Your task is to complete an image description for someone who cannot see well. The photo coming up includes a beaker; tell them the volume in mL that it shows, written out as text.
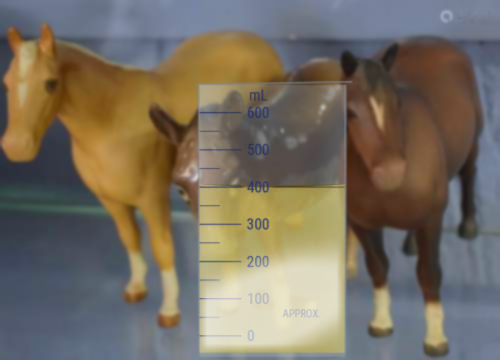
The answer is 400 mL
